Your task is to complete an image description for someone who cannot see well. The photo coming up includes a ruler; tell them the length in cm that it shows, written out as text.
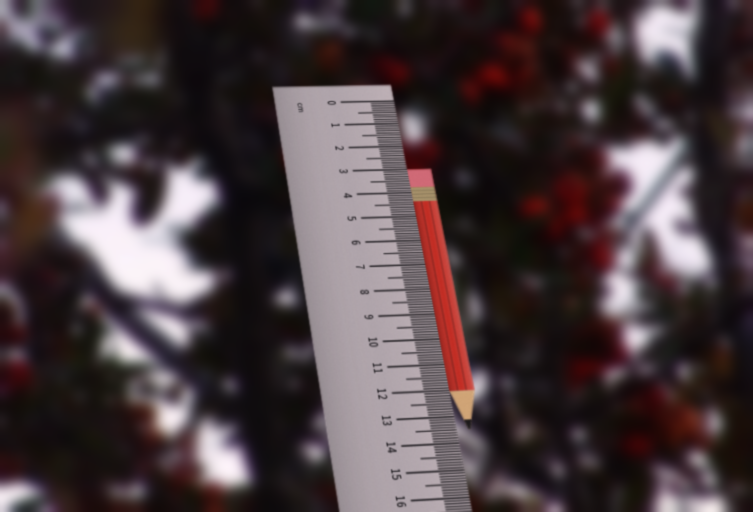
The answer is 10.5 cm
